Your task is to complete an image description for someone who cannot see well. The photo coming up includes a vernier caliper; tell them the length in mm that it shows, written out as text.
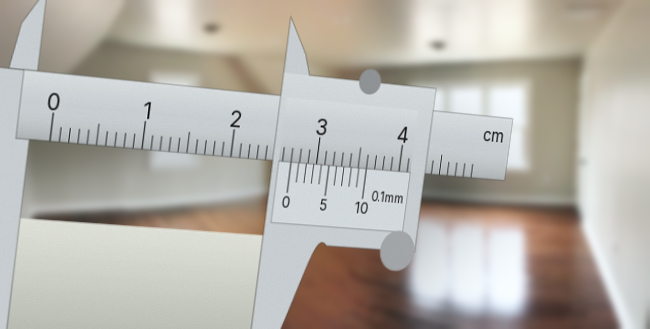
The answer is 27.0 mm
